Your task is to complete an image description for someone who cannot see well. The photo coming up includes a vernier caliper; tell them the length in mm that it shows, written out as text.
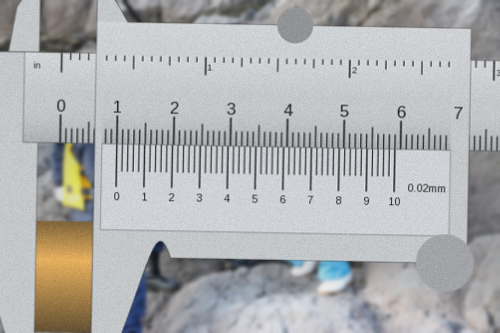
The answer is 10.0 mm
